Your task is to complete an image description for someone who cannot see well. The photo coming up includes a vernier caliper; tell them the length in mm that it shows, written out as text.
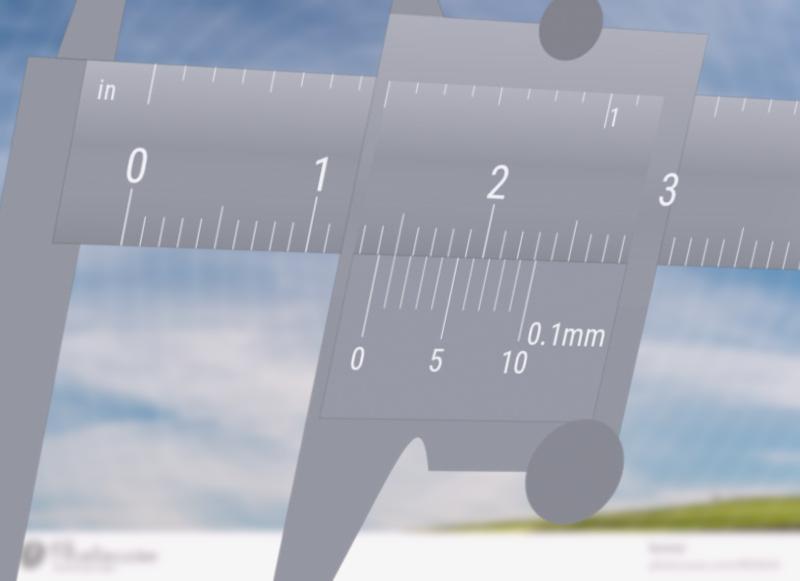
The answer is 14.1 mm
